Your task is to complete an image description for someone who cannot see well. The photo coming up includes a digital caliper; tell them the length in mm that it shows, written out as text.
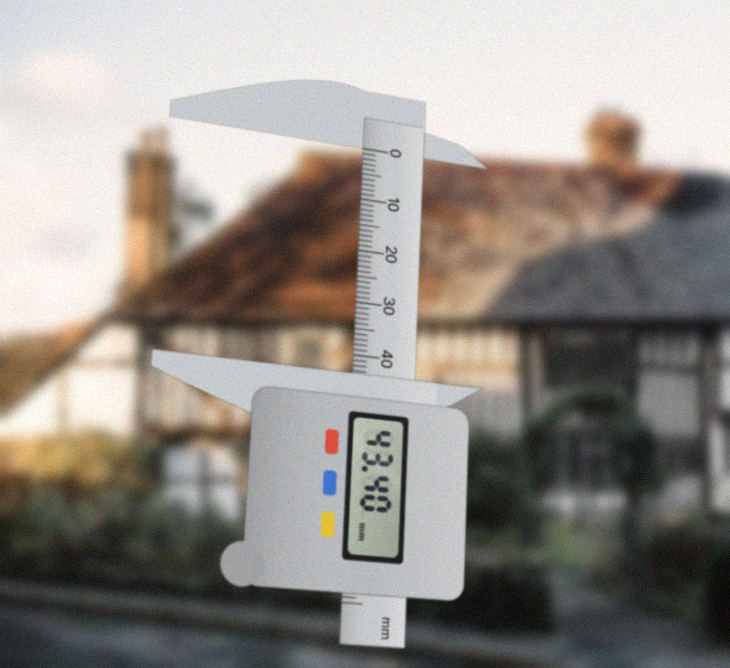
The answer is 43.40 mm
